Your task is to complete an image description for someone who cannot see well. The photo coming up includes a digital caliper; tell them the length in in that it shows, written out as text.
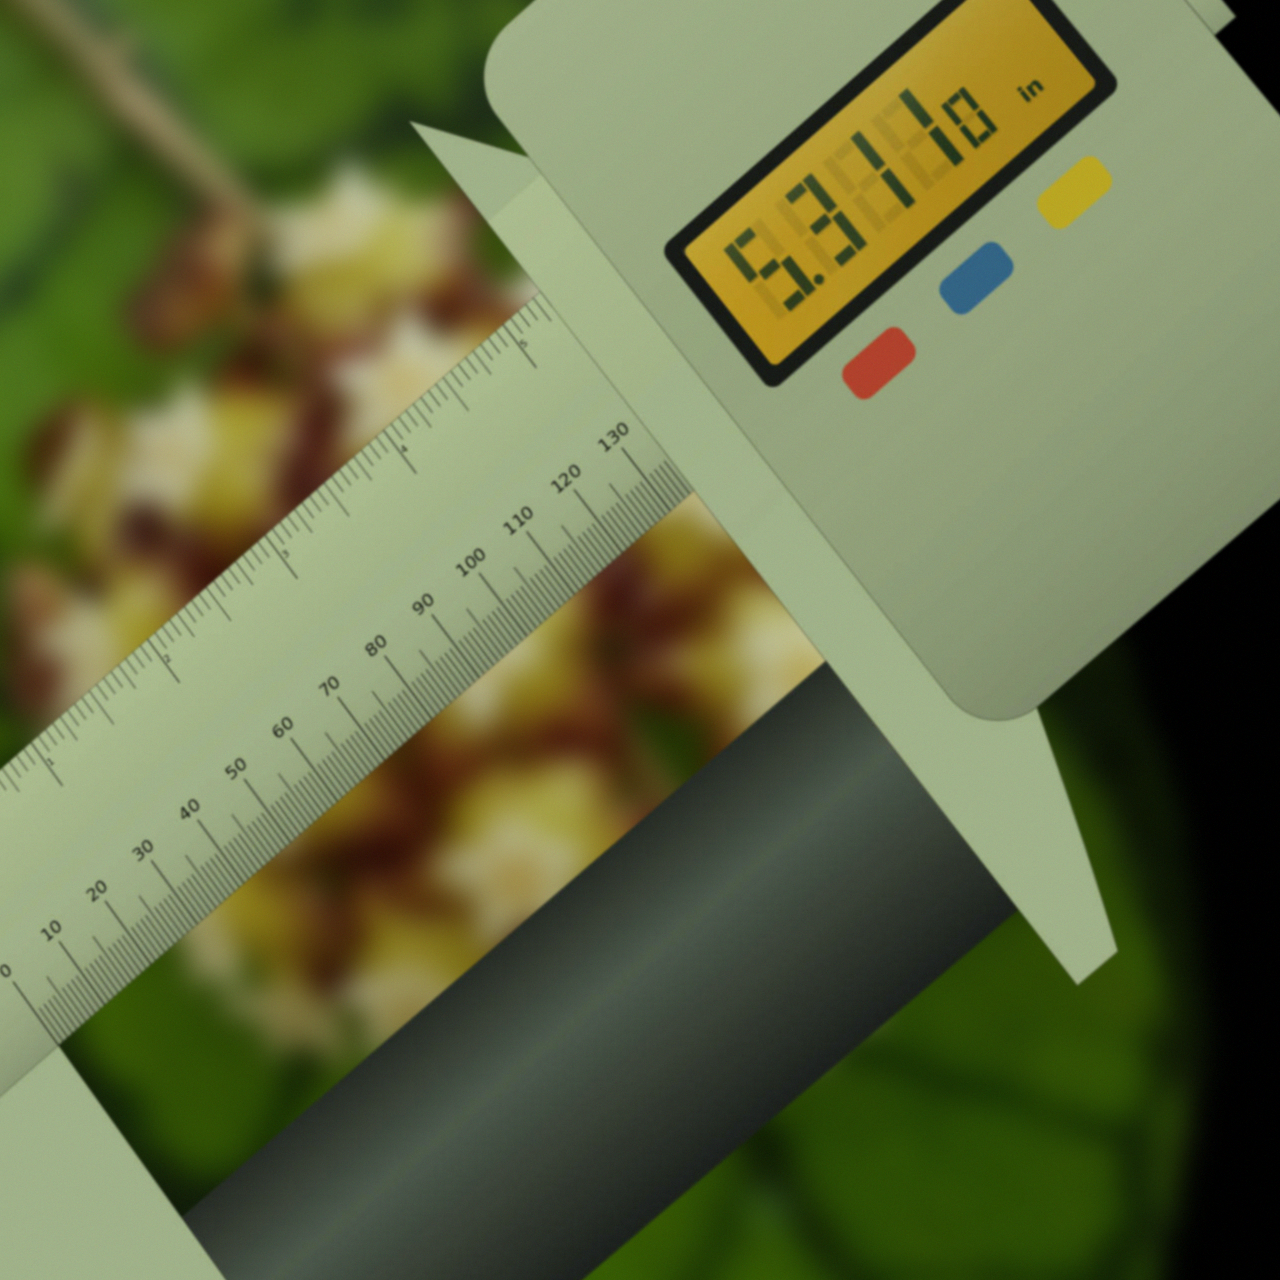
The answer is 5.3110 in
